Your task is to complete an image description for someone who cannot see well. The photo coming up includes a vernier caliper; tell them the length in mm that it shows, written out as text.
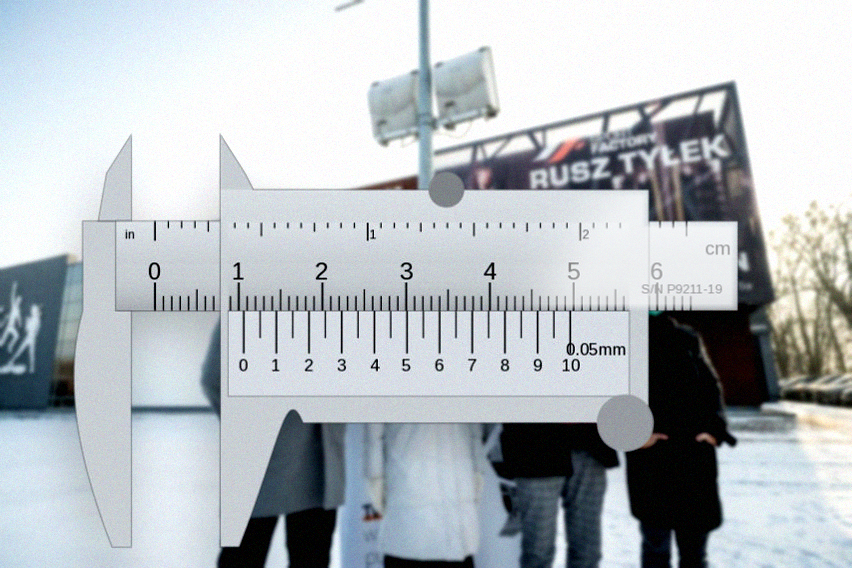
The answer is 10.6 mm
